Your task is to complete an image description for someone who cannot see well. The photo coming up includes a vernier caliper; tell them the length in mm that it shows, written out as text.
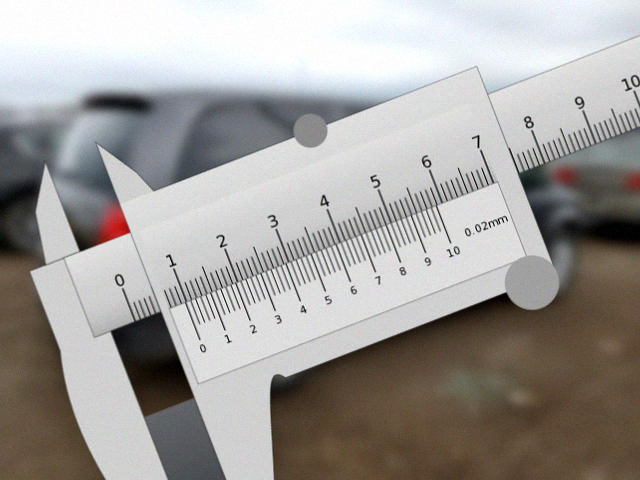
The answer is 9.8 mm
